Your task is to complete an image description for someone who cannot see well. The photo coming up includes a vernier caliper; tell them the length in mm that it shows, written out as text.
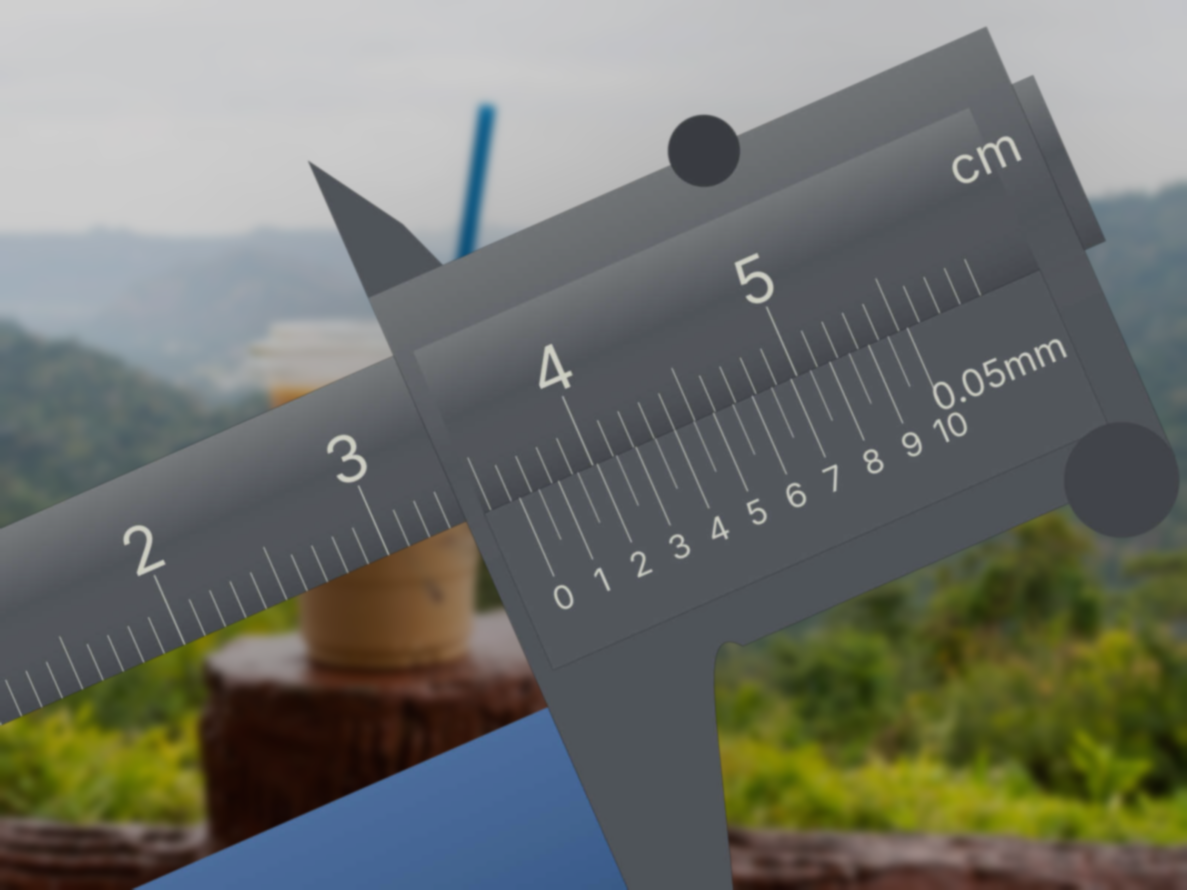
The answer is 36.4 mm
